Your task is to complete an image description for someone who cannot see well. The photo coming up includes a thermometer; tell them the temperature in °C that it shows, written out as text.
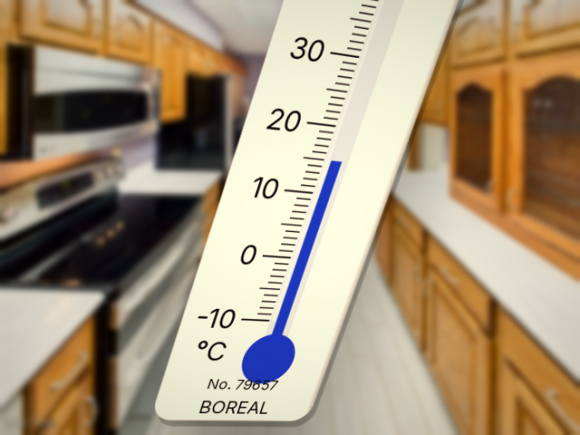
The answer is 15 °C
